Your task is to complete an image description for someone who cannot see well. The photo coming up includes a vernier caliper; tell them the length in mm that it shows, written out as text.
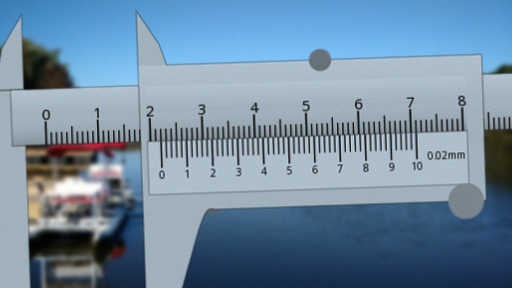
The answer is 22.0 mm
